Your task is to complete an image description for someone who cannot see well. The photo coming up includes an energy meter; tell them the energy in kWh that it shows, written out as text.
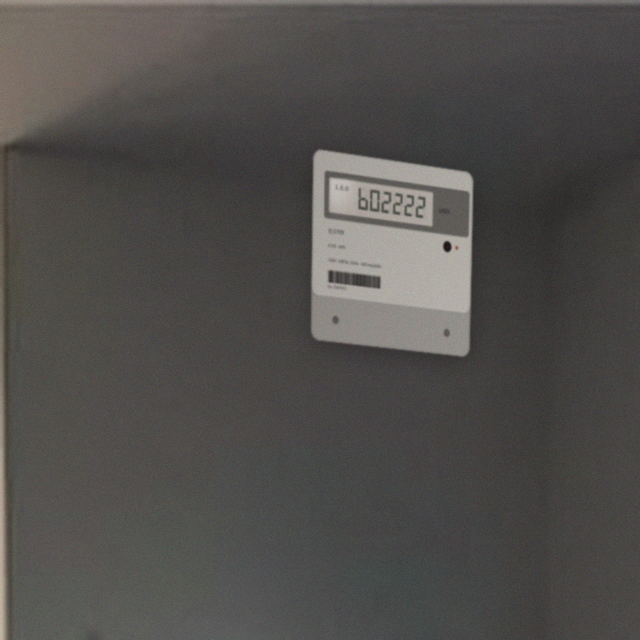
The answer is 602222 kWh
